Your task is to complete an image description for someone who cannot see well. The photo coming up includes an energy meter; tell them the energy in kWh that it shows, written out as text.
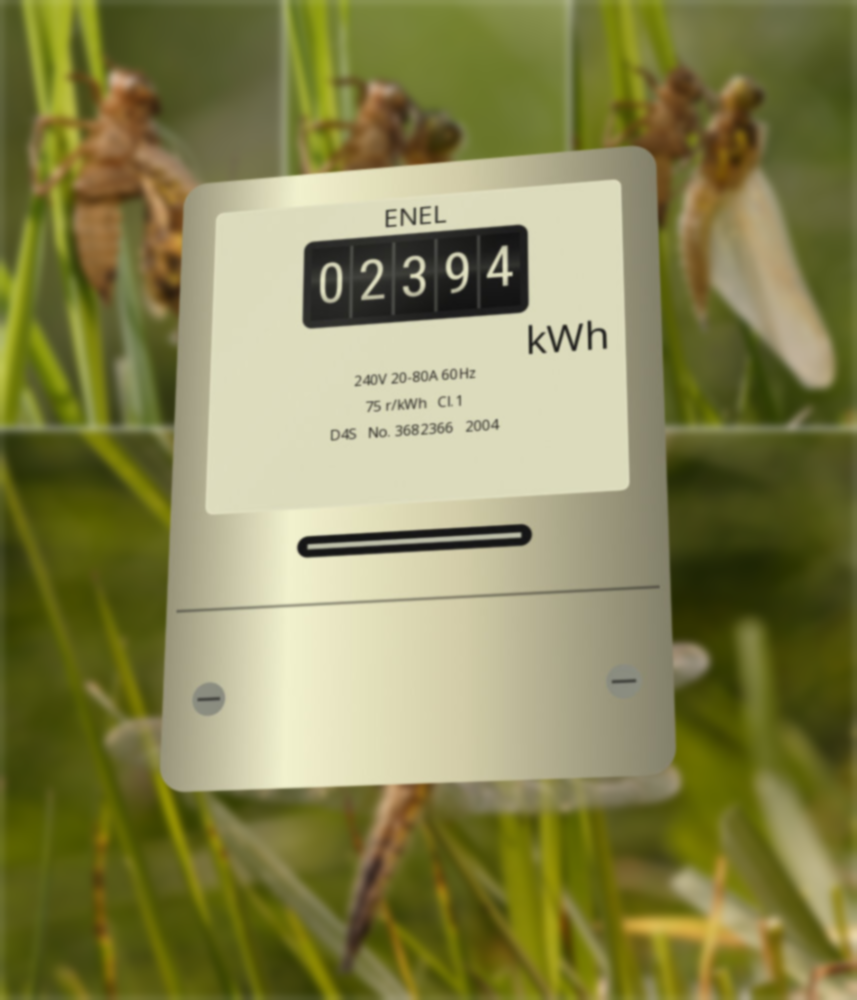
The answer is 2394 kWh
